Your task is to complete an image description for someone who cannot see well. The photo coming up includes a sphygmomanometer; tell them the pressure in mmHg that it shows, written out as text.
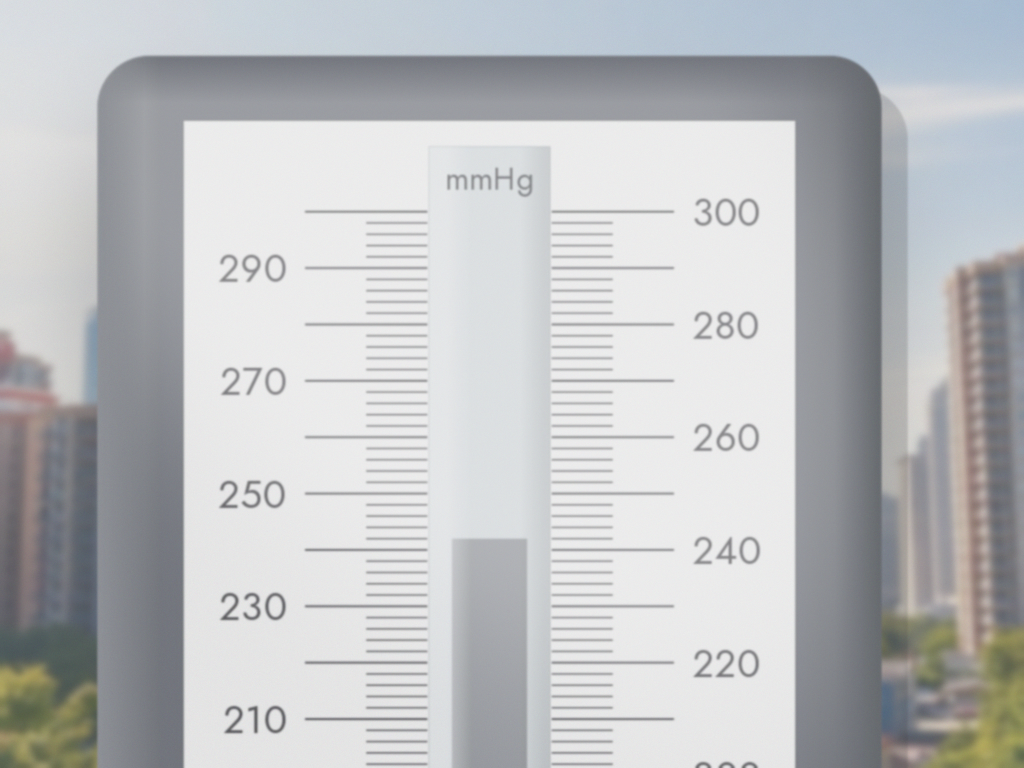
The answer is 242 mmHg
